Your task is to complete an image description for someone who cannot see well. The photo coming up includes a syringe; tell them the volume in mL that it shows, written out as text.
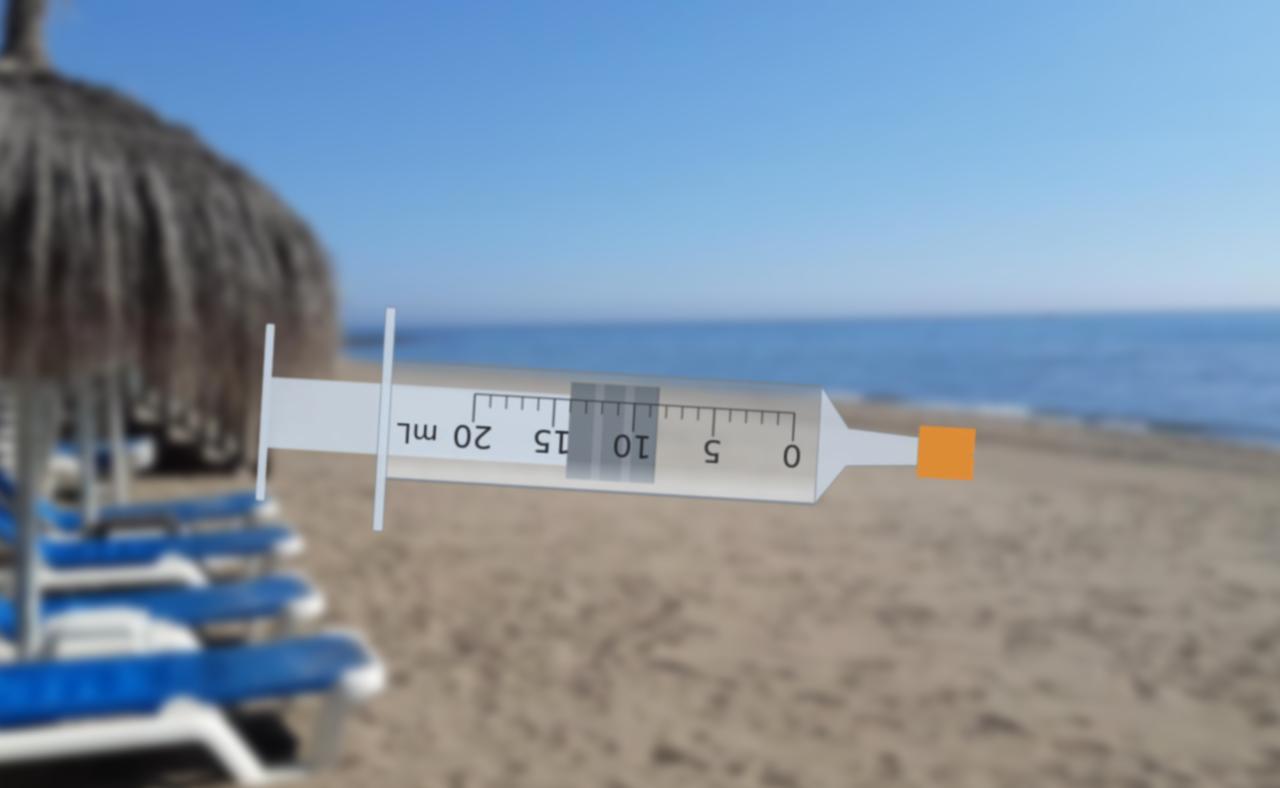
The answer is 8.5 mL
